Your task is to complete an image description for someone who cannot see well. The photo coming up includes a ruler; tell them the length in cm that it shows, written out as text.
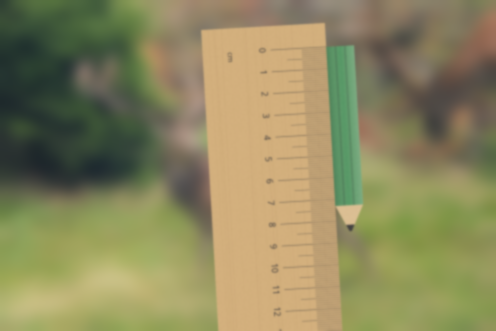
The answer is 8.5 cm
